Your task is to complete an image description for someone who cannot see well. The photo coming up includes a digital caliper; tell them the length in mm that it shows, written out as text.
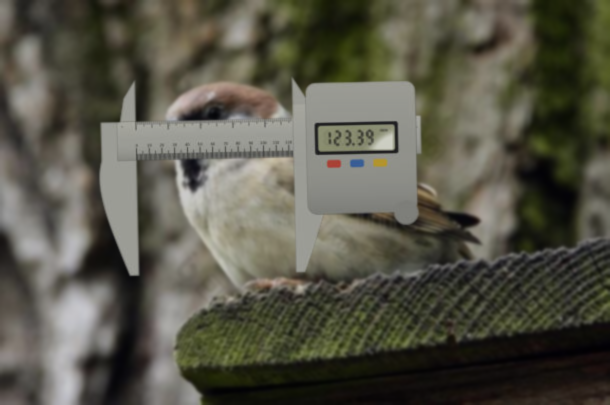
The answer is 123.39 mm
